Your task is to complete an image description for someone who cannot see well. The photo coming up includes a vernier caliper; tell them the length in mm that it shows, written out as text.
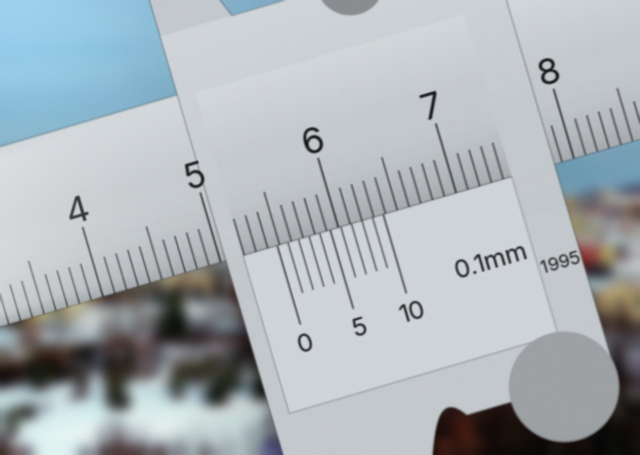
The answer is 54.8 mm
